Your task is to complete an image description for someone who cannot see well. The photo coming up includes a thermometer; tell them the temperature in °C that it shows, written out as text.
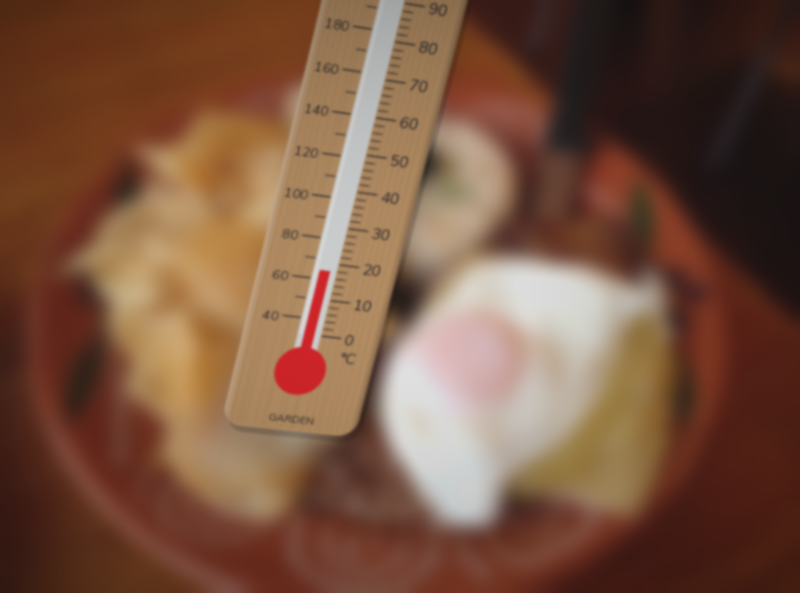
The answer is 18 °C
